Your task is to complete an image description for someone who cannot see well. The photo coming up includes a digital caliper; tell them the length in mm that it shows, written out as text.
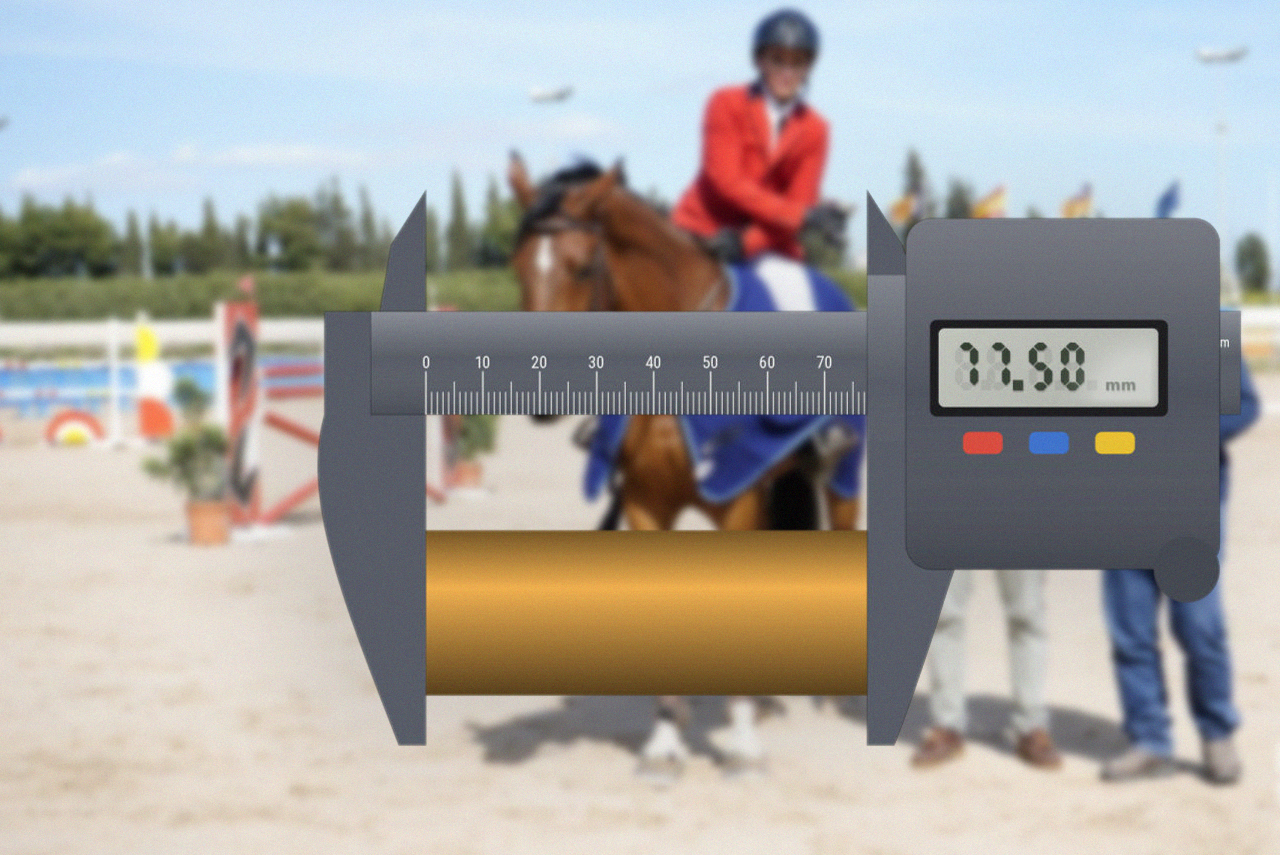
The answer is 77.50 mm
